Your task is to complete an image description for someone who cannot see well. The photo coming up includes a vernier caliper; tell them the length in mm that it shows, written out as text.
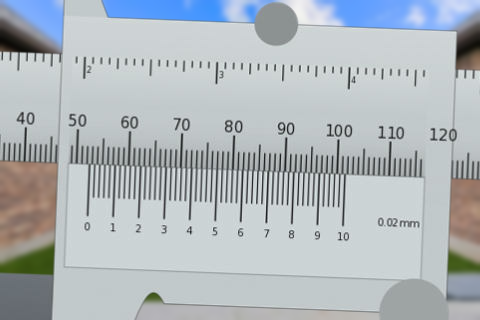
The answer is 52.5 mm
